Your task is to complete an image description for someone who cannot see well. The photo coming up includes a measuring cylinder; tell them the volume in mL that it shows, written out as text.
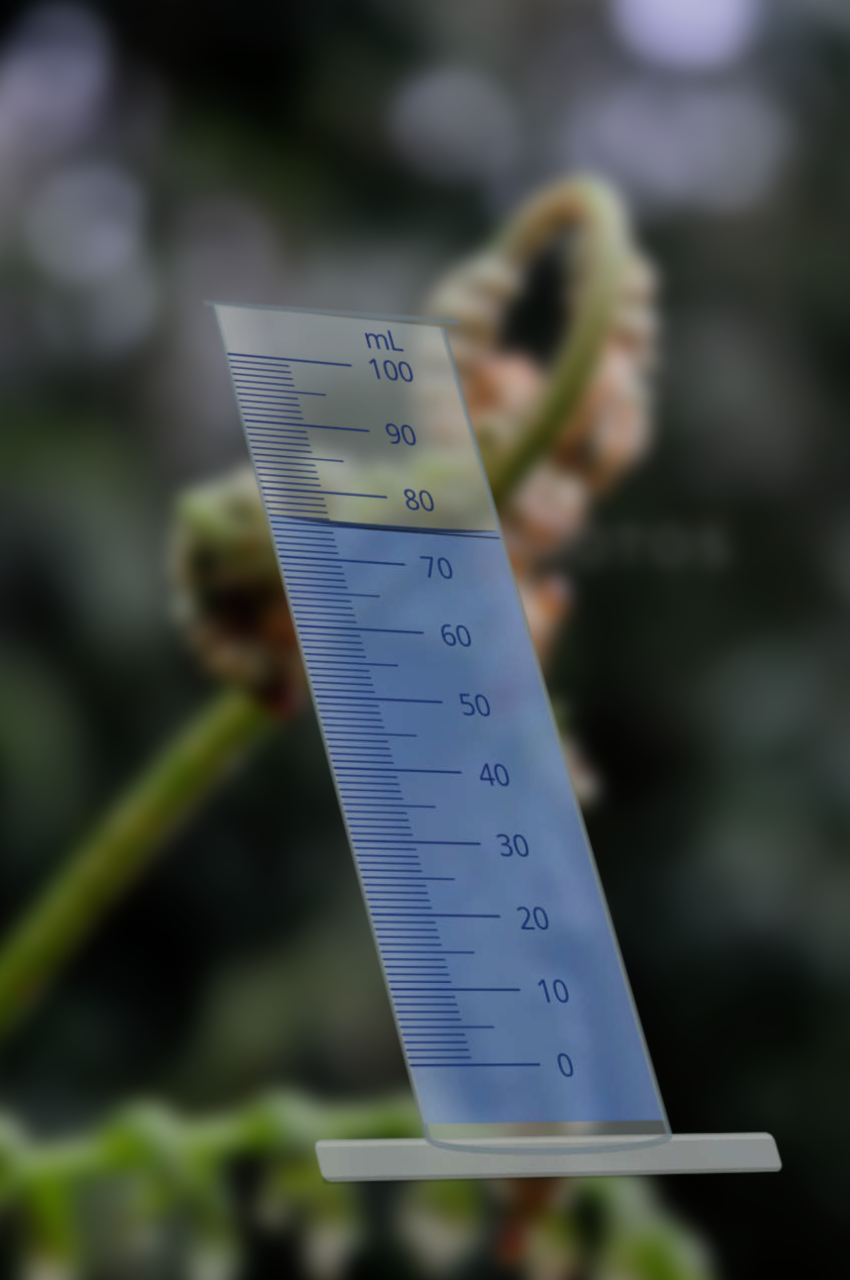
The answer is 75 mL
